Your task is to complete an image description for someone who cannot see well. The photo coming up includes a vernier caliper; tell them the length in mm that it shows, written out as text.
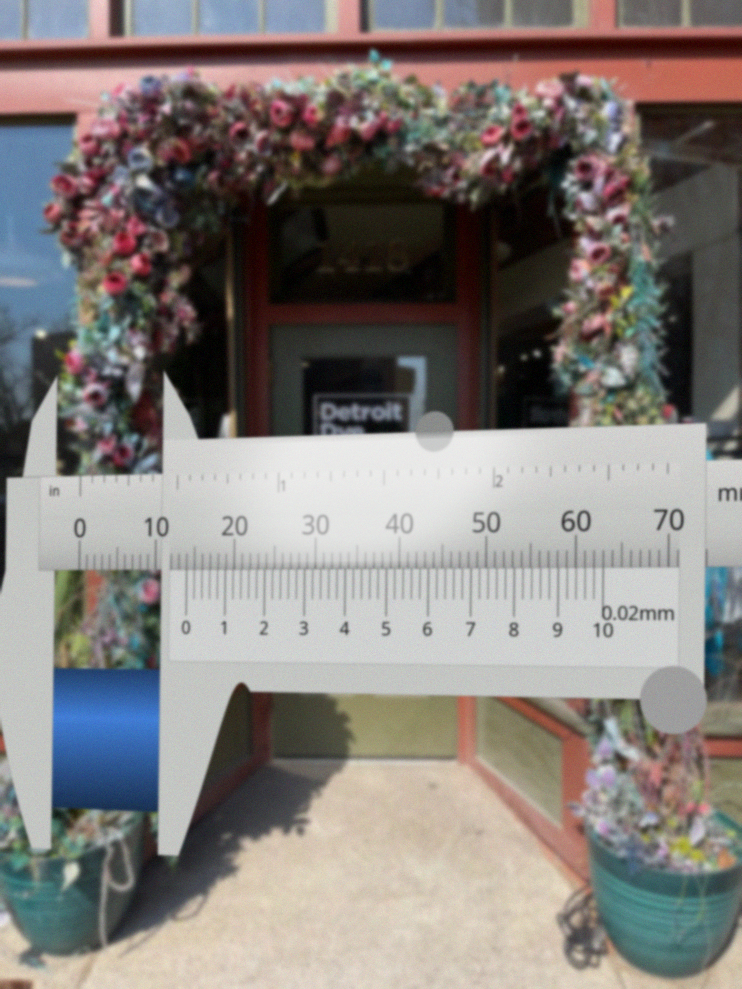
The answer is 14.0 mm
